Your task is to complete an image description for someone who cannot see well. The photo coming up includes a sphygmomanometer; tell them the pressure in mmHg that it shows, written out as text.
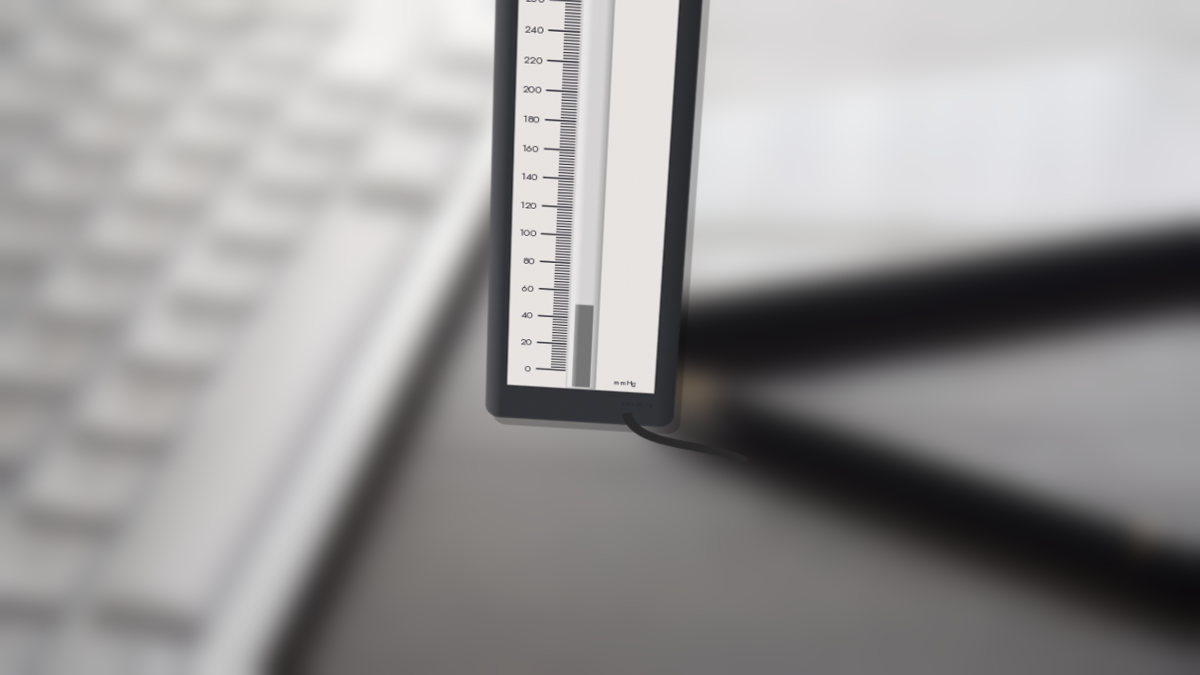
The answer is 50 mmHg
